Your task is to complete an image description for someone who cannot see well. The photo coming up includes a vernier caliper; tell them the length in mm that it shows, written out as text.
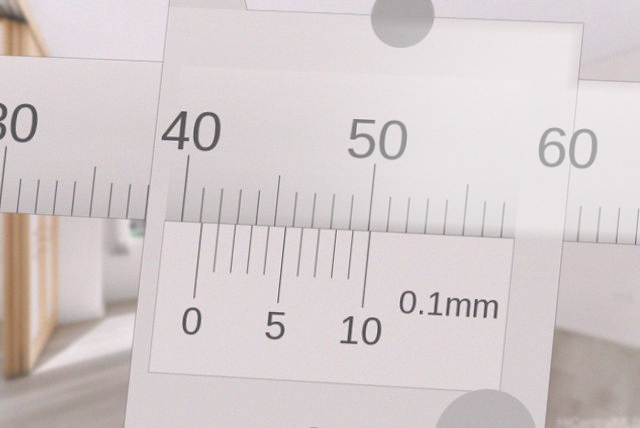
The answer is 41.1 mm
